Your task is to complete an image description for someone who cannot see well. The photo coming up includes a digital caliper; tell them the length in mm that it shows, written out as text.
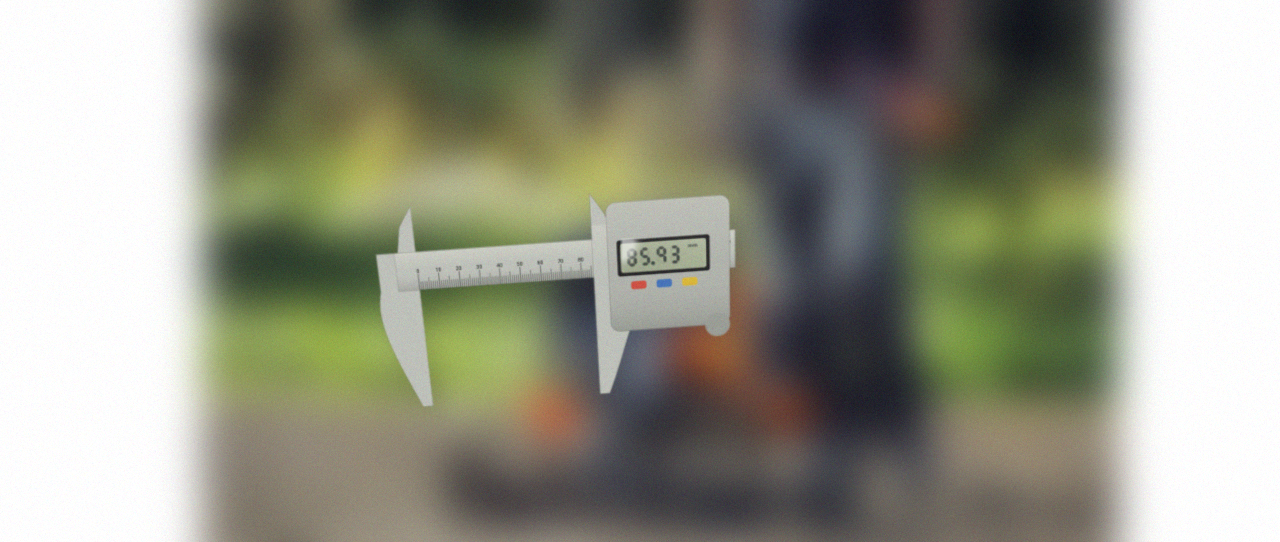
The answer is 85.93 mm
